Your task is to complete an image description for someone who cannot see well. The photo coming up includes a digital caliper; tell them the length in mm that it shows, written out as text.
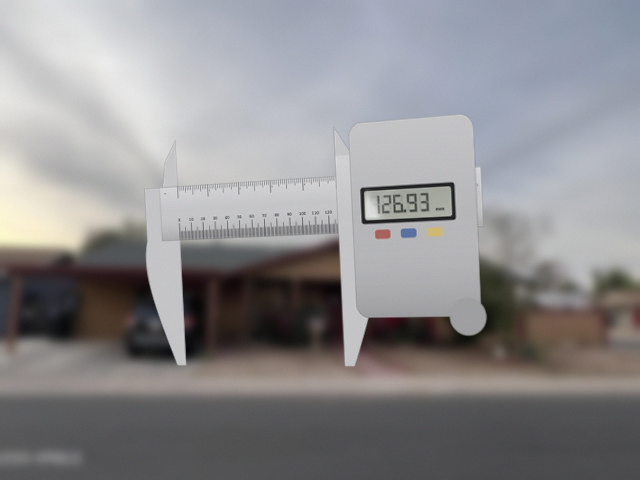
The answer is 126.93 mm
